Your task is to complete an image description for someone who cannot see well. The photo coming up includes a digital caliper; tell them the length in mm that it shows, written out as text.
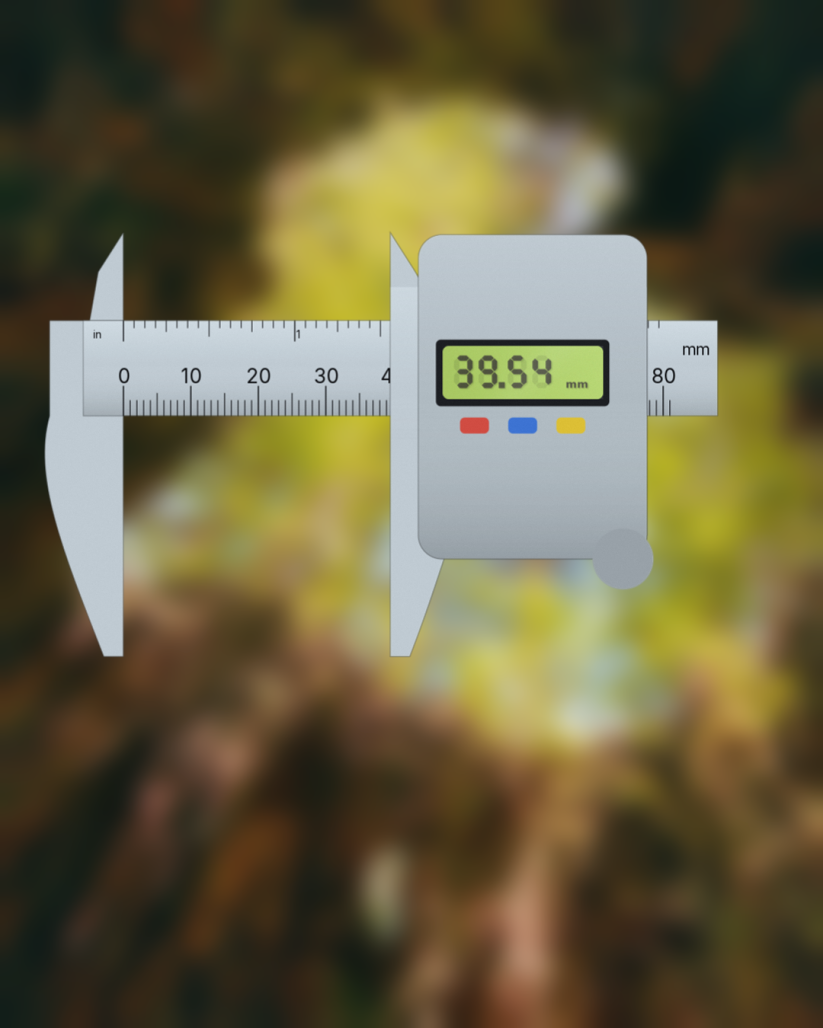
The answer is 39.54 mm
